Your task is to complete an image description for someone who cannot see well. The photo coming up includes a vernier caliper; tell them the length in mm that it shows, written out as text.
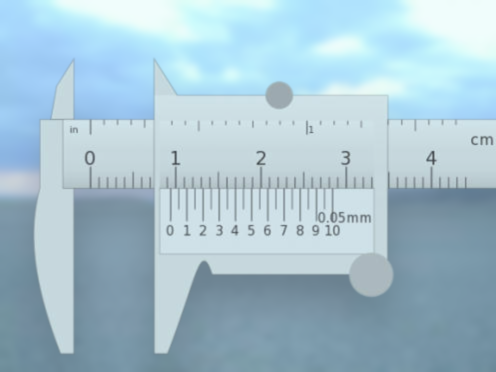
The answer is 9.4 mm
